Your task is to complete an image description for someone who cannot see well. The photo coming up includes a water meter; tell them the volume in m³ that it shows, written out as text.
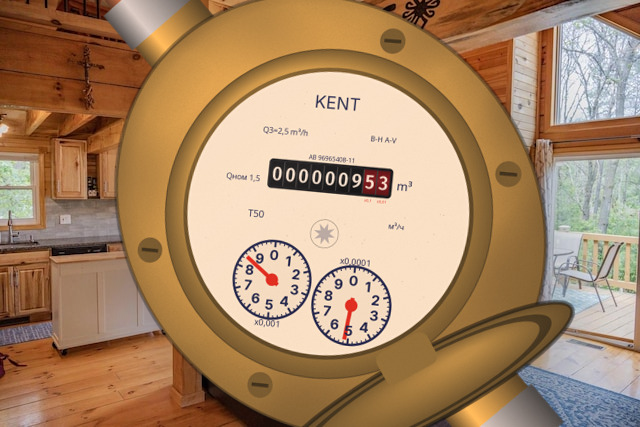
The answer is 9.5385 m³
